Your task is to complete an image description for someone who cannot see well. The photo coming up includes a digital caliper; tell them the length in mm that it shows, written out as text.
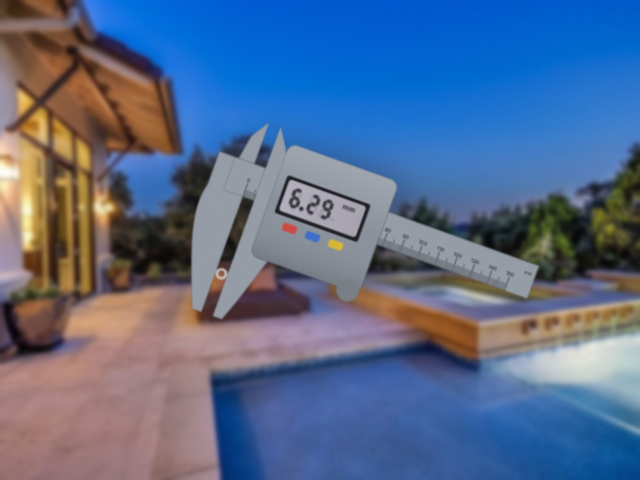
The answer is 6.29 mm
